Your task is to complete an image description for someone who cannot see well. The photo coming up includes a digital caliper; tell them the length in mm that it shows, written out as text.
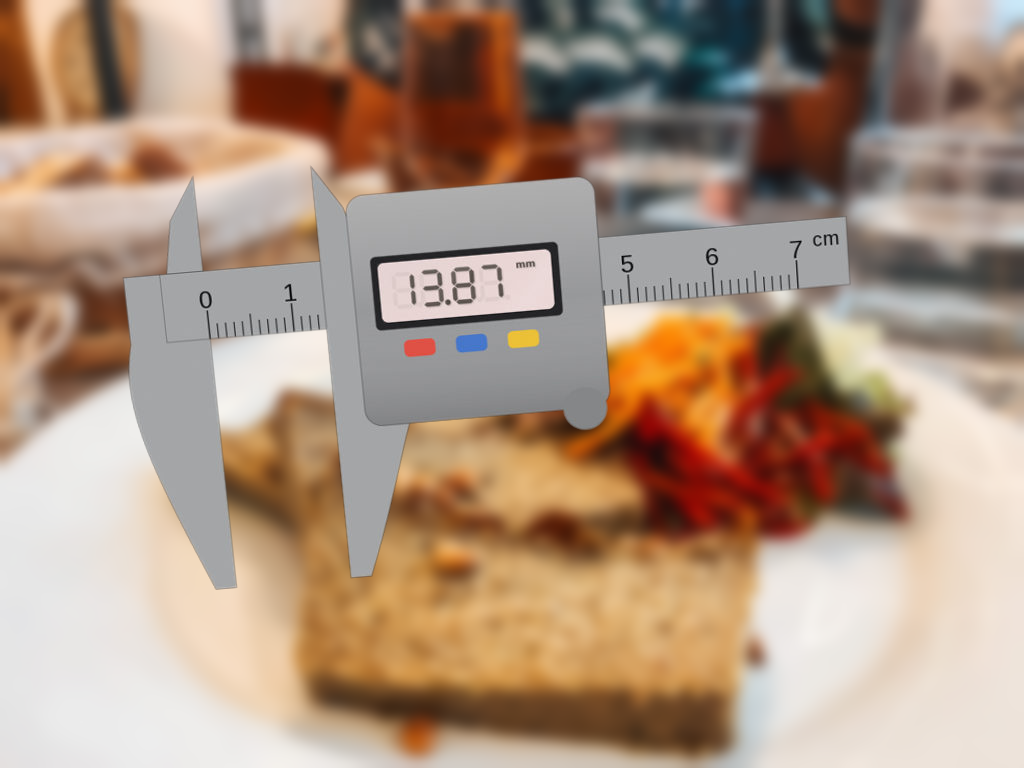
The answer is 13.87 mm
